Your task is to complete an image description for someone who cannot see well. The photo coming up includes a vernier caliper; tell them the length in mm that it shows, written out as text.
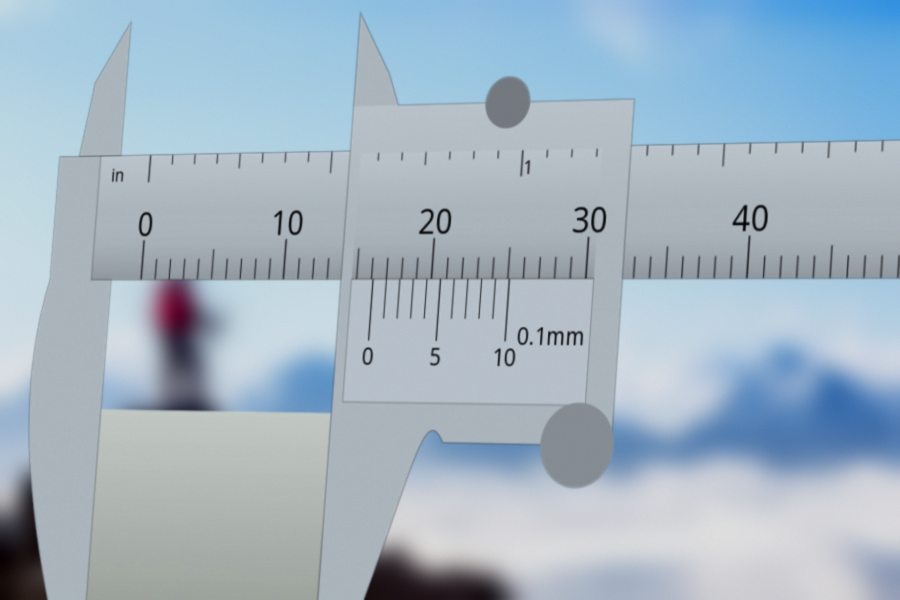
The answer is 16.1 mm
